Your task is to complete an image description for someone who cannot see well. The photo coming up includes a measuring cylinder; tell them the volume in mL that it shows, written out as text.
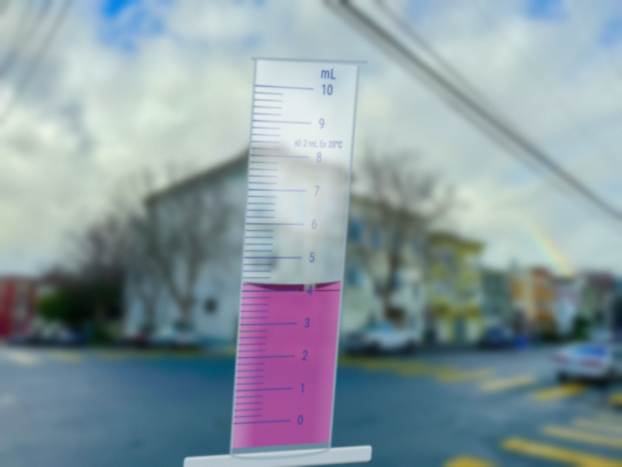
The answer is 4 mL
